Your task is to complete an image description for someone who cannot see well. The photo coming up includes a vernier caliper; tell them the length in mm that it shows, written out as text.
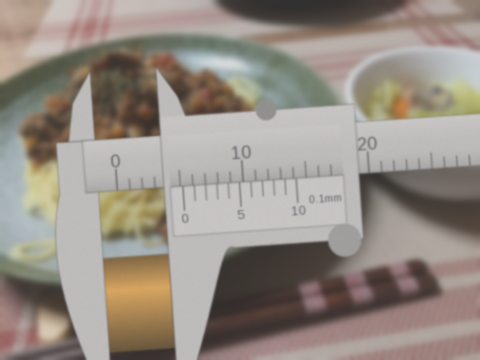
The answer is 5.2 mm
